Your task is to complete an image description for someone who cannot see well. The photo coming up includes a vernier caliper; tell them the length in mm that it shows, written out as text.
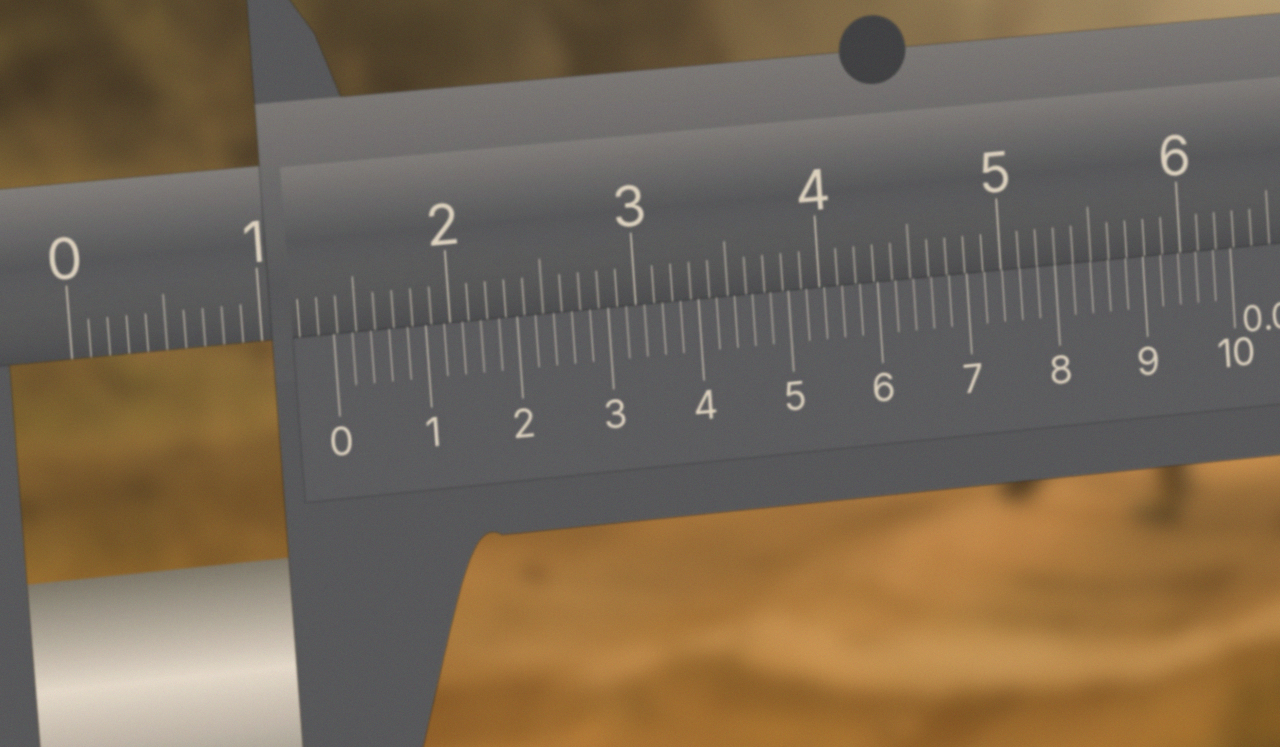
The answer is 13.8 mm
